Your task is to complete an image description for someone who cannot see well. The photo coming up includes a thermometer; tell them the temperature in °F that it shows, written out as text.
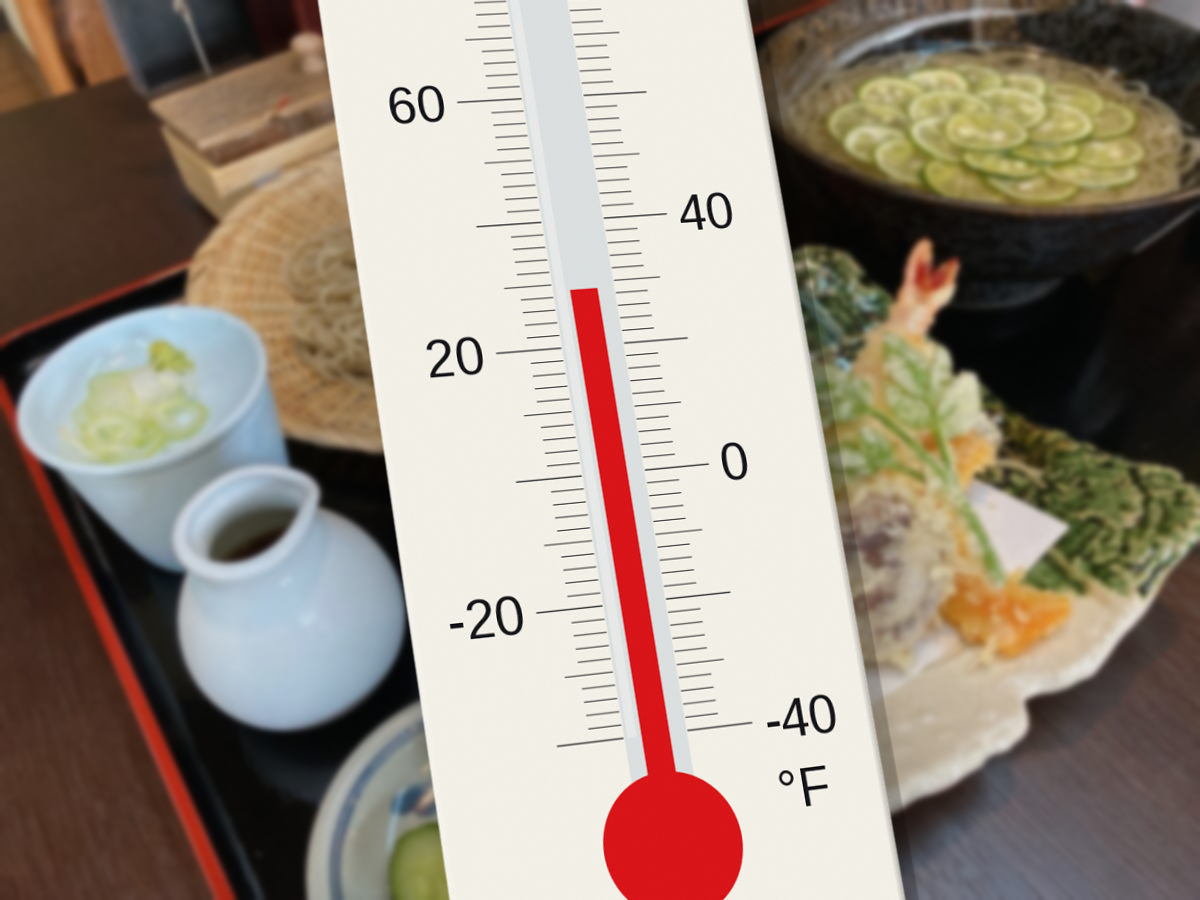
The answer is 29 °F
